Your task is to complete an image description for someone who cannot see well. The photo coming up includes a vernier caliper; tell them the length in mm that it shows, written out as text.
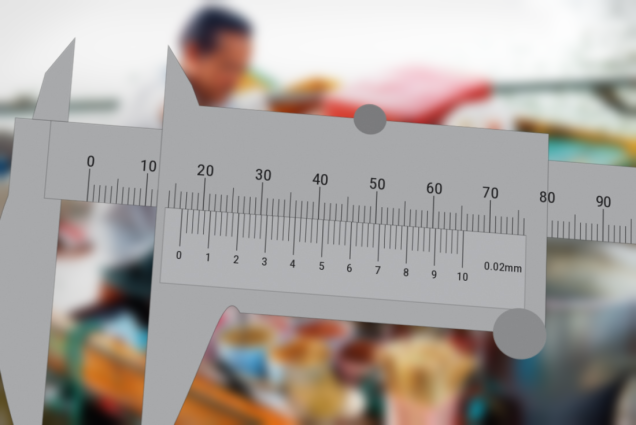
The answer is 16.4 mm
